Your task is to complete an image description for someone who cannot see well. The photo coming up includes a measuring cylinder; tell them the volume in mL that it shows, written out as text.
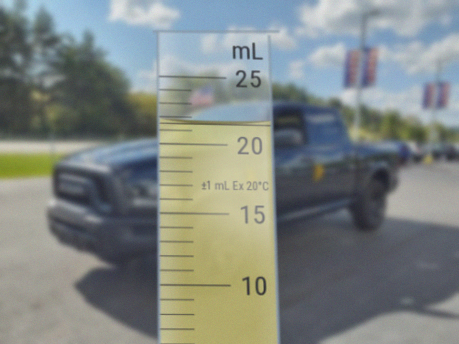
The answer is 21.5 mL
